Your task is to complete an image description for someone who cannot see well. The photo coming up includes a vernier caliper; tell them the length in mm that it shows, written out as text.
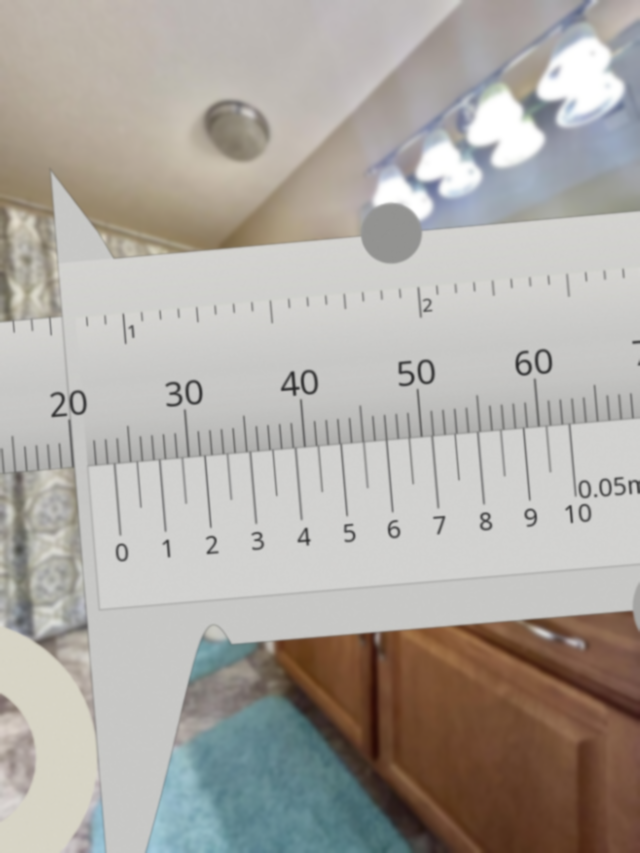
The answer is 23.6 mm
